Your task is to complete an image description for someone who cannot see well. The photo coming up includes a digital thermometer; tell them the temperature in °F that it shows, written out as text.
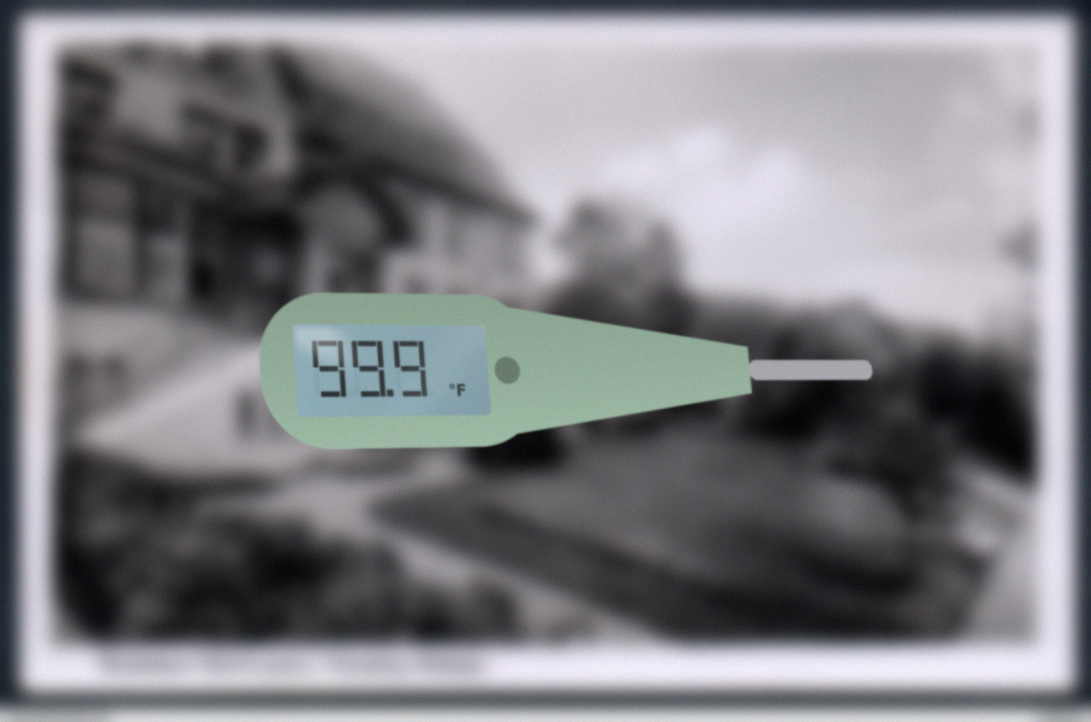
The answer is 99.9 °F
